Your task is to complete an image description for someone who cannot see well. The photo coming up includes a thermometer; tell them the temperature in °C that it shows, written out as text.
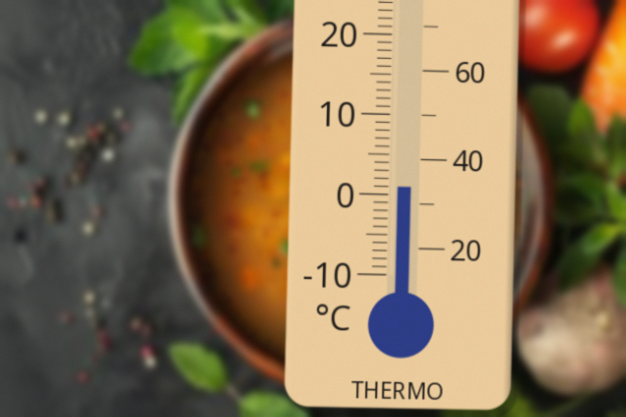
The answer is 1 °C
